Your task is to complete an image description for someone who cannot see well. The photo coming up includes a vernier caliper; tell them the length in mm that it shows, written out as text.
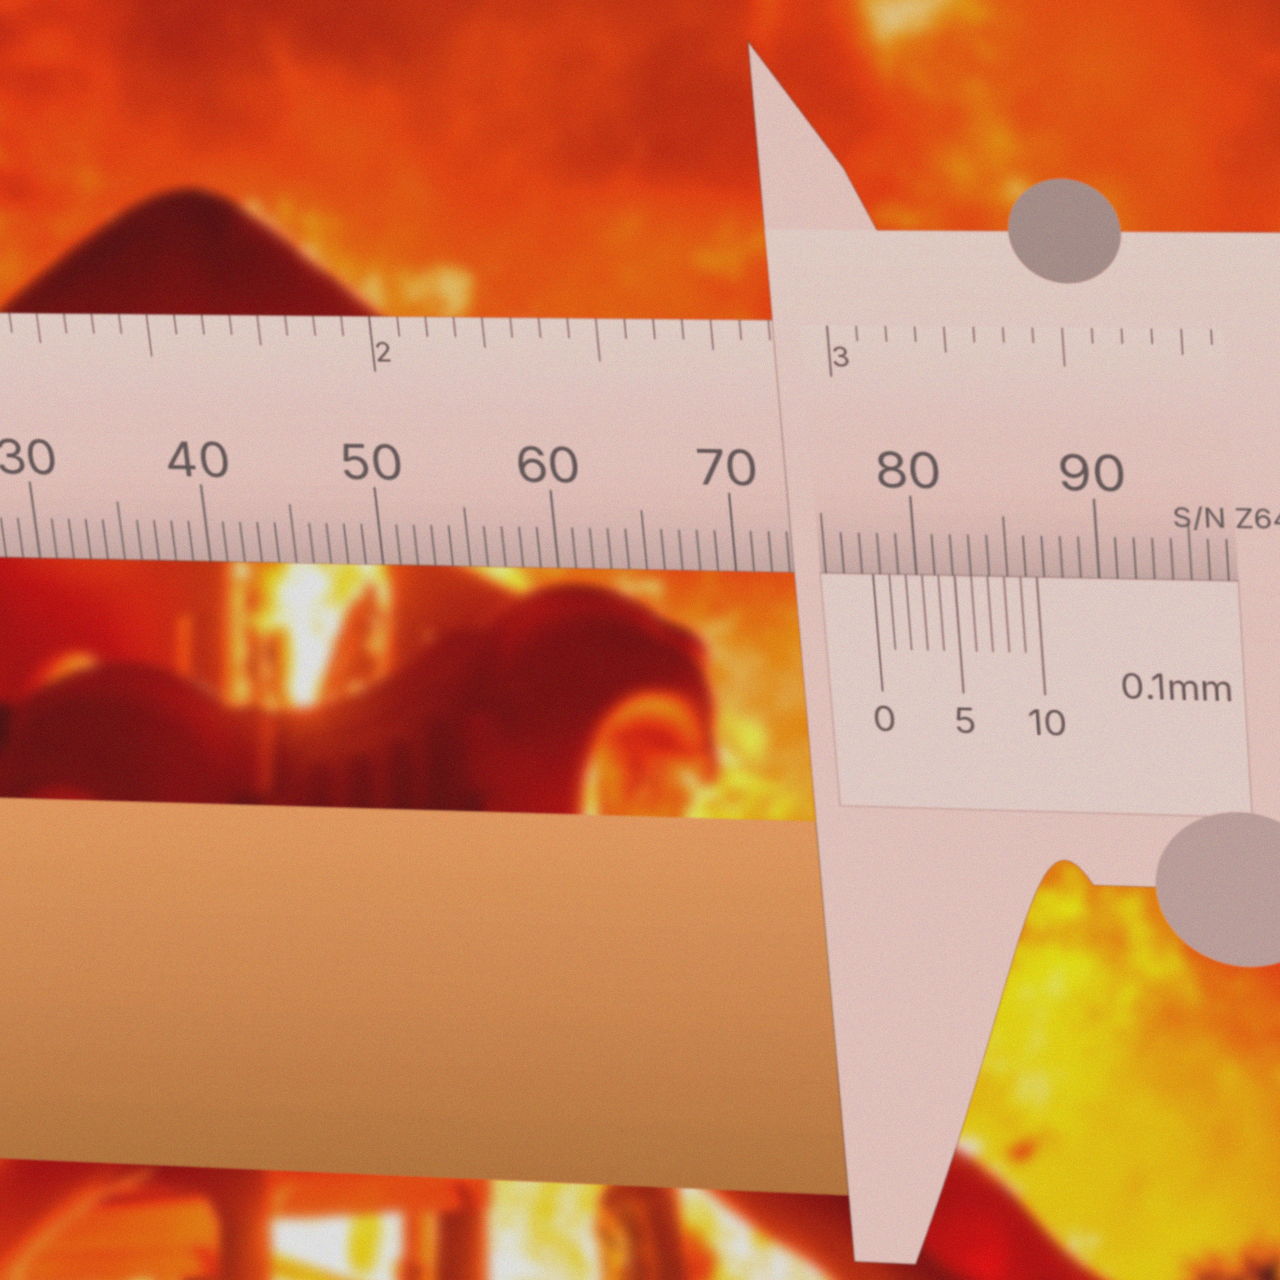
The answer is 77.6 mm
